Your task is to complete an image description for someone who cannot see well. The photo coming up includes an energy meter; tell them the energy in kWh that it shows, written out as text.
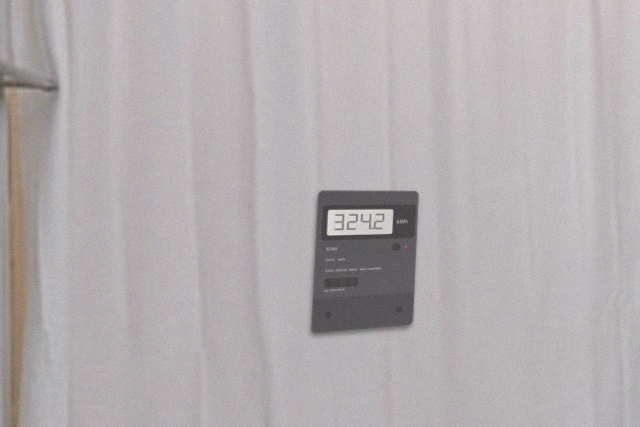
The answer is 324.2 kWh
